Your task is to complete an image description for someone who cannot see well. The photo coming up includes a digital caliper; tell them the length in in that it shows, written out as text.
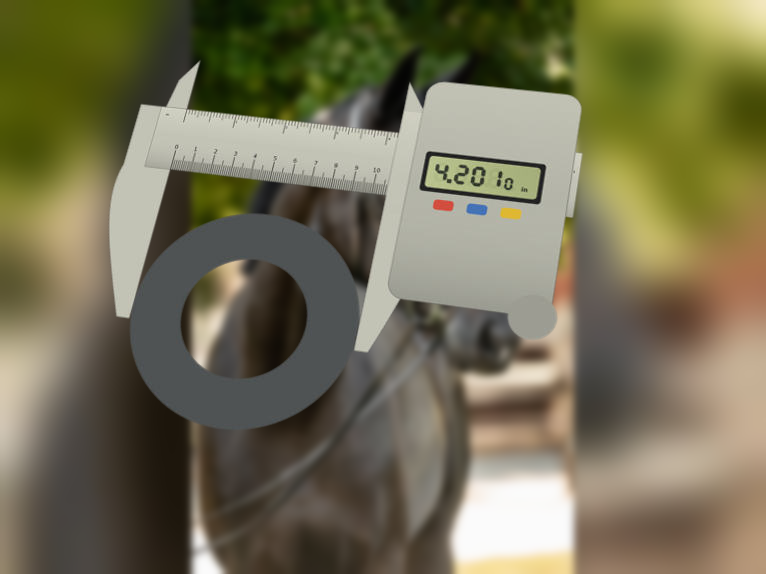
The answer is 4.2010 in
